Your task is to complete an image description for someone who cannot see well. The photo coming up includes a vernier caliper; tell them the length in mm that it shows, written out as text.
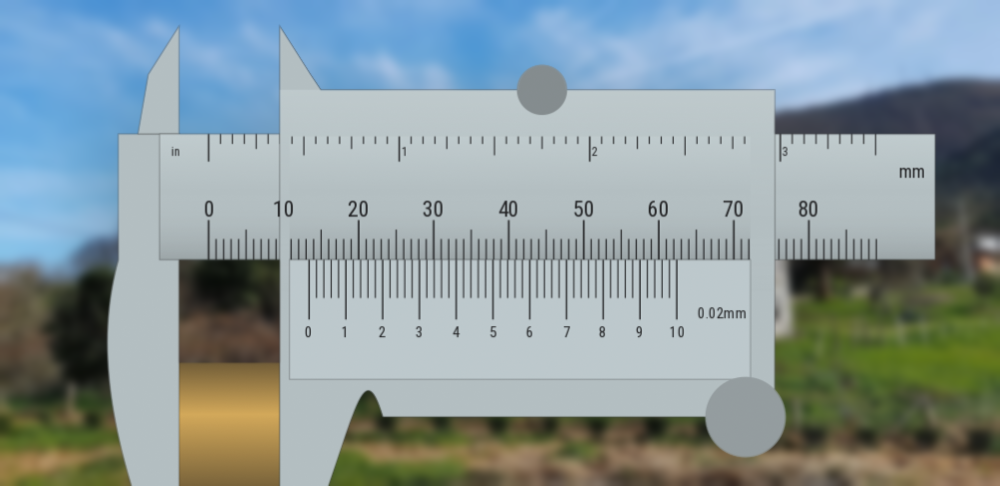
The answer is 13.4 mm
